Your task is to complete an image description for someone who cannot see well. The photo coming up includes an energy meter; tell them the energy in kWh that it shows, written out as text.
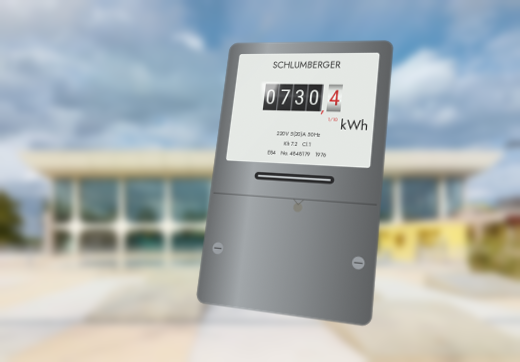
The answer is 730.4 kWh
